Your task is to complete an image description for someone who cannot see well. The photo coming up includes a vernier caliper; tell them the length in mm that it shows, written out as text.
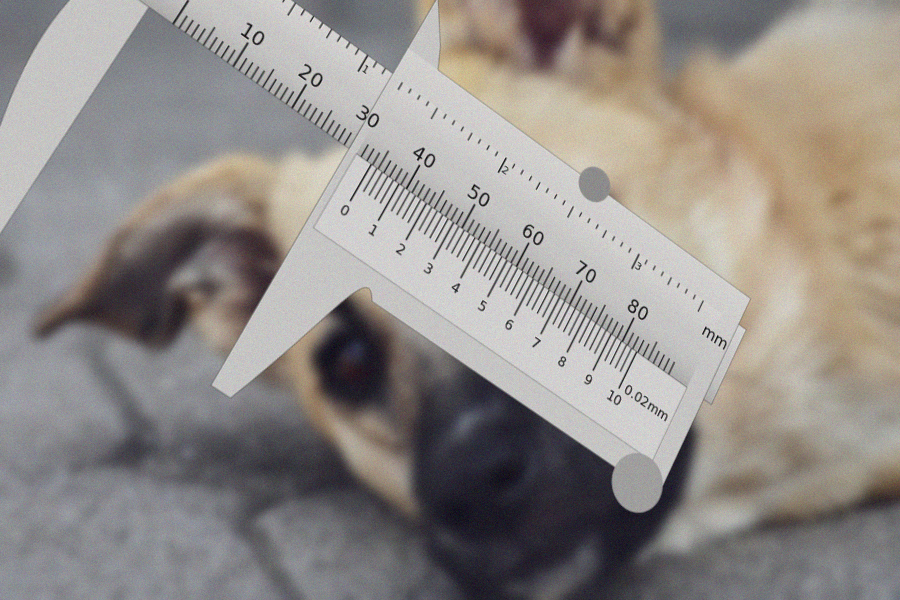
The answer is 33.8 mm
